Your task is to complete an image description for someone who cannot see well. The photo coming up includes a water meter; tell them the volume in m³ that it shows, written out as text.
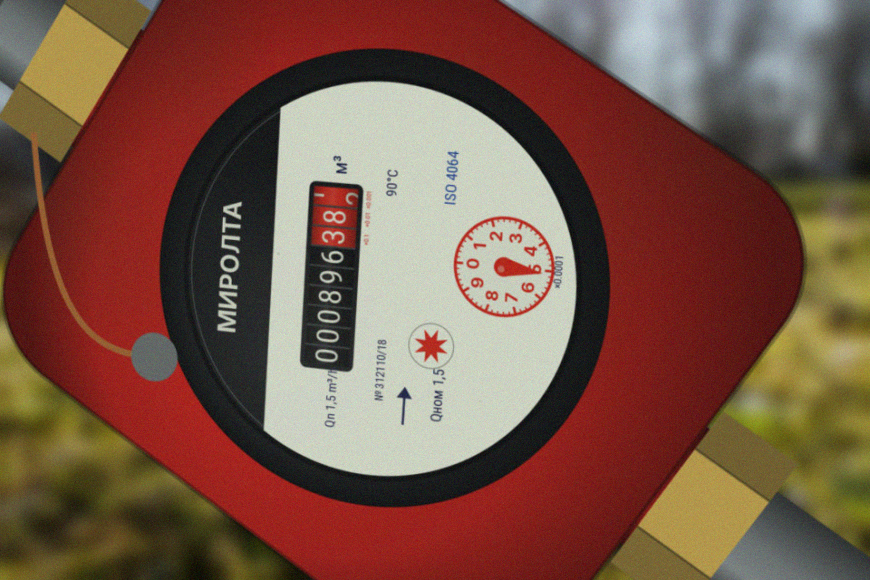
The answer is 896.3815 m³
